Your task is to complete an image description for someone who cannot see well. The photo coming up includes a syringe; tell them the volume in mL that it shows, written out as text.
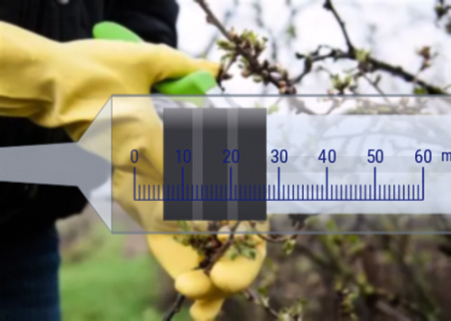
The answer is 6 mL
